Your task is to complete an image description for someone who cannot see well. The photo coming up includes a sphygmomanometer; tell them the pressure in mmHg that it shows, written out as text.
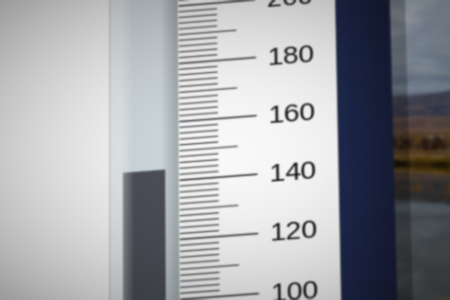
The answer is 144 mmHg
